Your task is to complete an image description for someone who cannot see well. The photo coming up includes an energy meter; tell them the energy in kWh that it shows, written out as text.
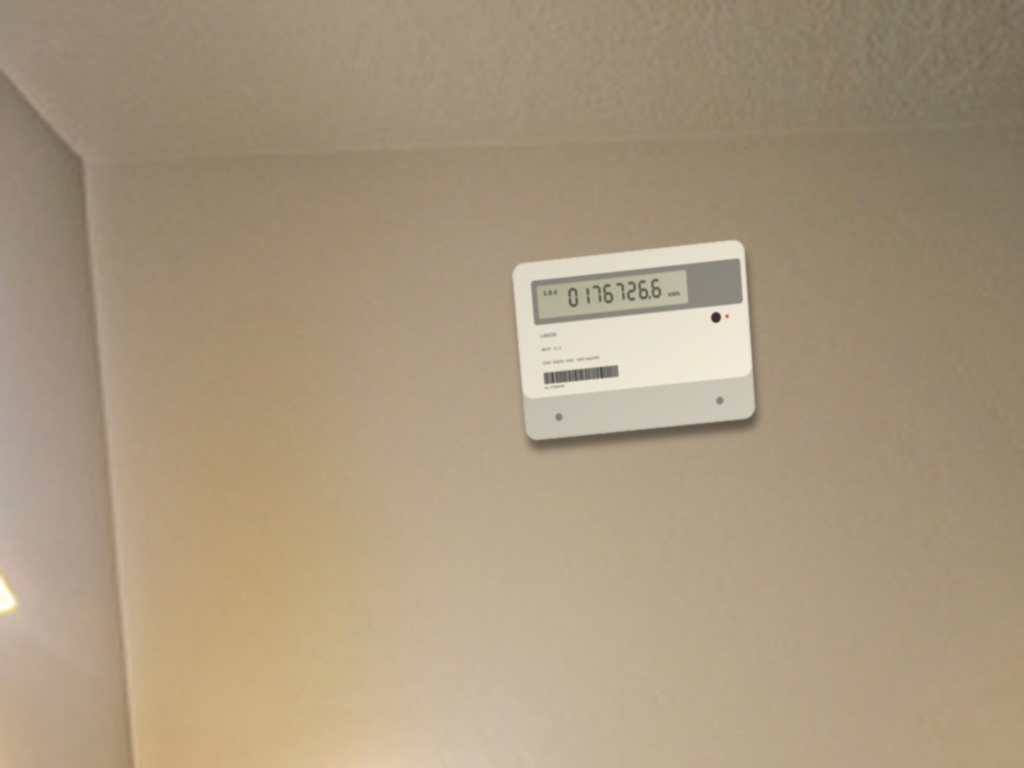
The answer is 176726.6 kWh
